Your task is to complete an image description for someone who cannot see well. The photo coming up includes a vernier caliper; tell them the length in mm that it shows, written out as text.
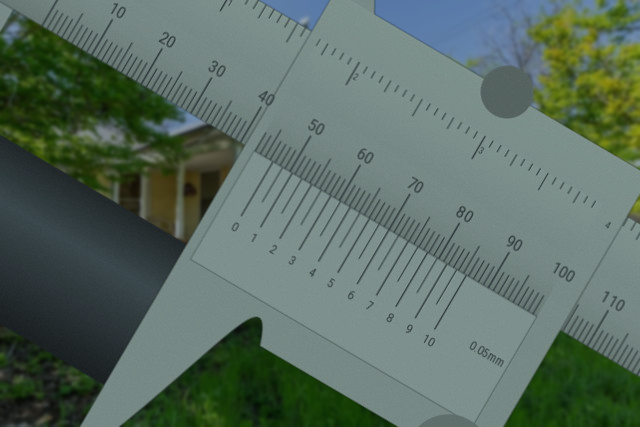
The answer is 46.6 mm
